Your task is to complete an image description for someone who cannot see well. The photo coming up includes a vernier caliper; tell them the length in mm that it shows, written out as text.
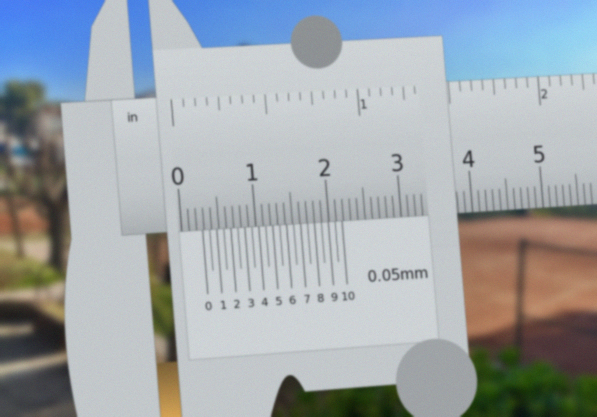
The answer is 2.8 mm
